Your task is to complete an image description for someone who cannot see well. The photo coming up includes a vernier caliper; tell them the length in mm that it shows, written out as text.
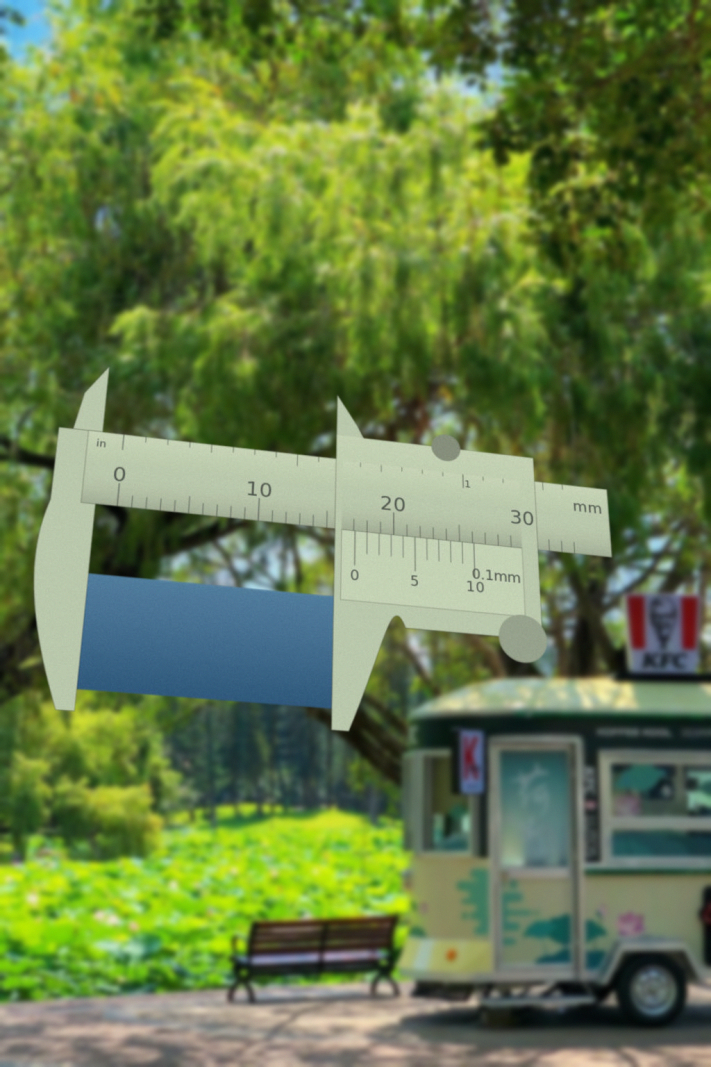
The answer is 17.1 mm
